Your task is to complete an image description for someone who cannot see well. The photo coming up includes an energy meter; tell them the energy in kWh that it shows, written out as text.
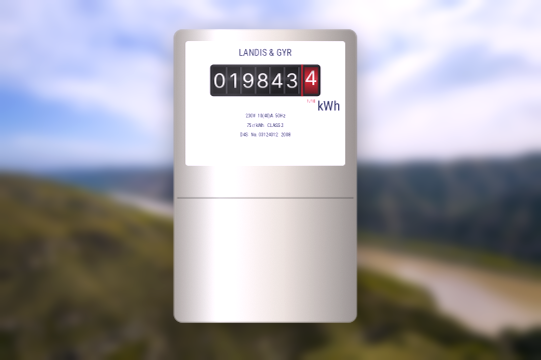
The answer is 19843.4 kWh
